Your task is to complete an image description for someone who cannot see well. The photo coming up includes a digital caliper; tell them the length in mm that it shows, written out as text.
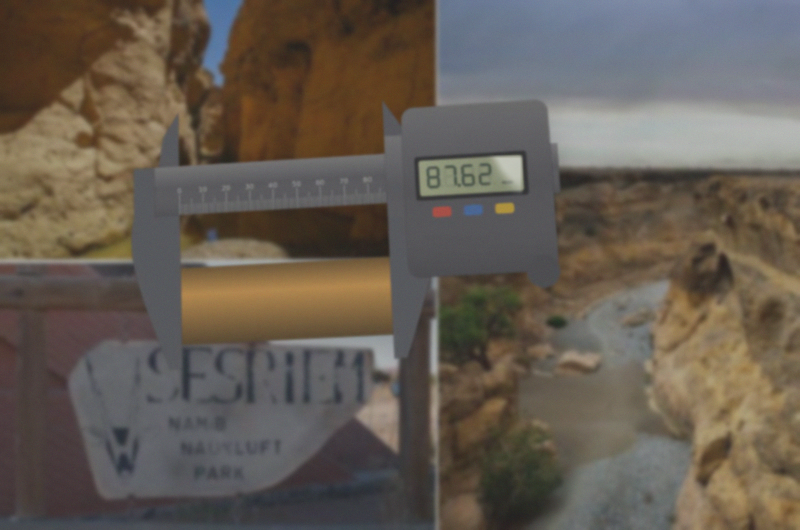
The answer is 87.62 mm
